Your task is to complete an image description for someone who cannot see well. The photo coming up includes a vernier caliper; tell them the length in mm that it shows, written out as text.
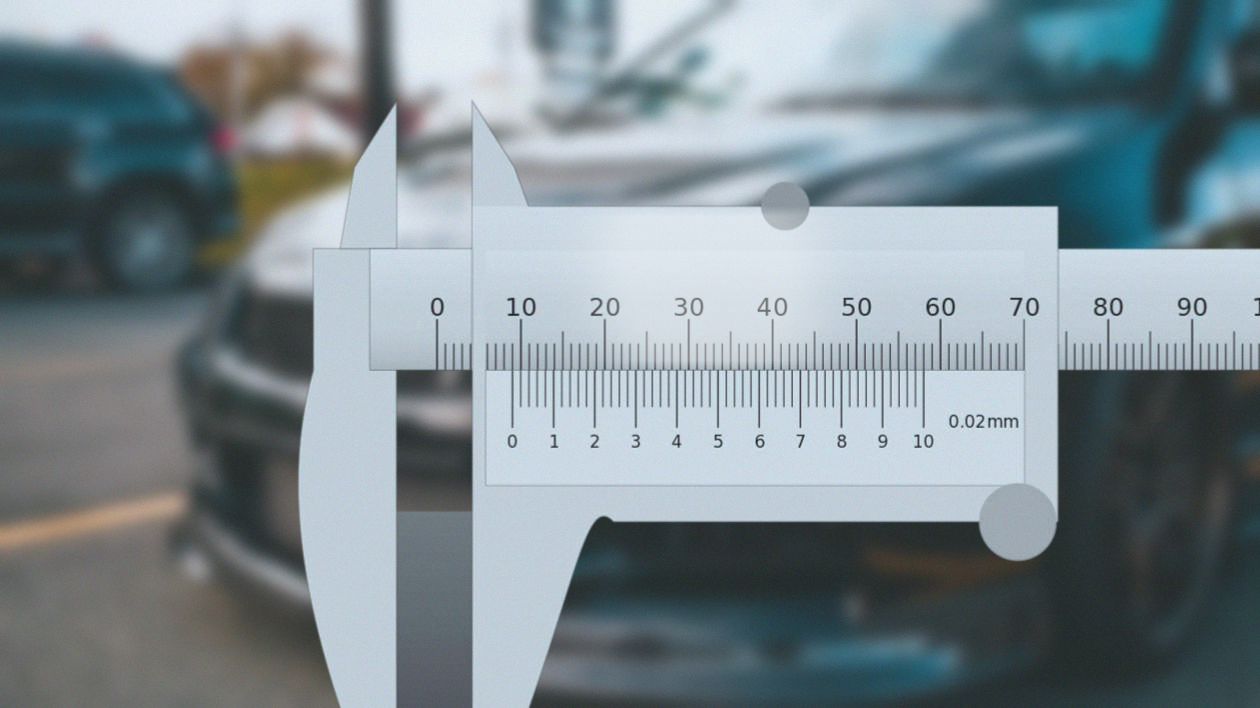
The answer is 9.0 mm
